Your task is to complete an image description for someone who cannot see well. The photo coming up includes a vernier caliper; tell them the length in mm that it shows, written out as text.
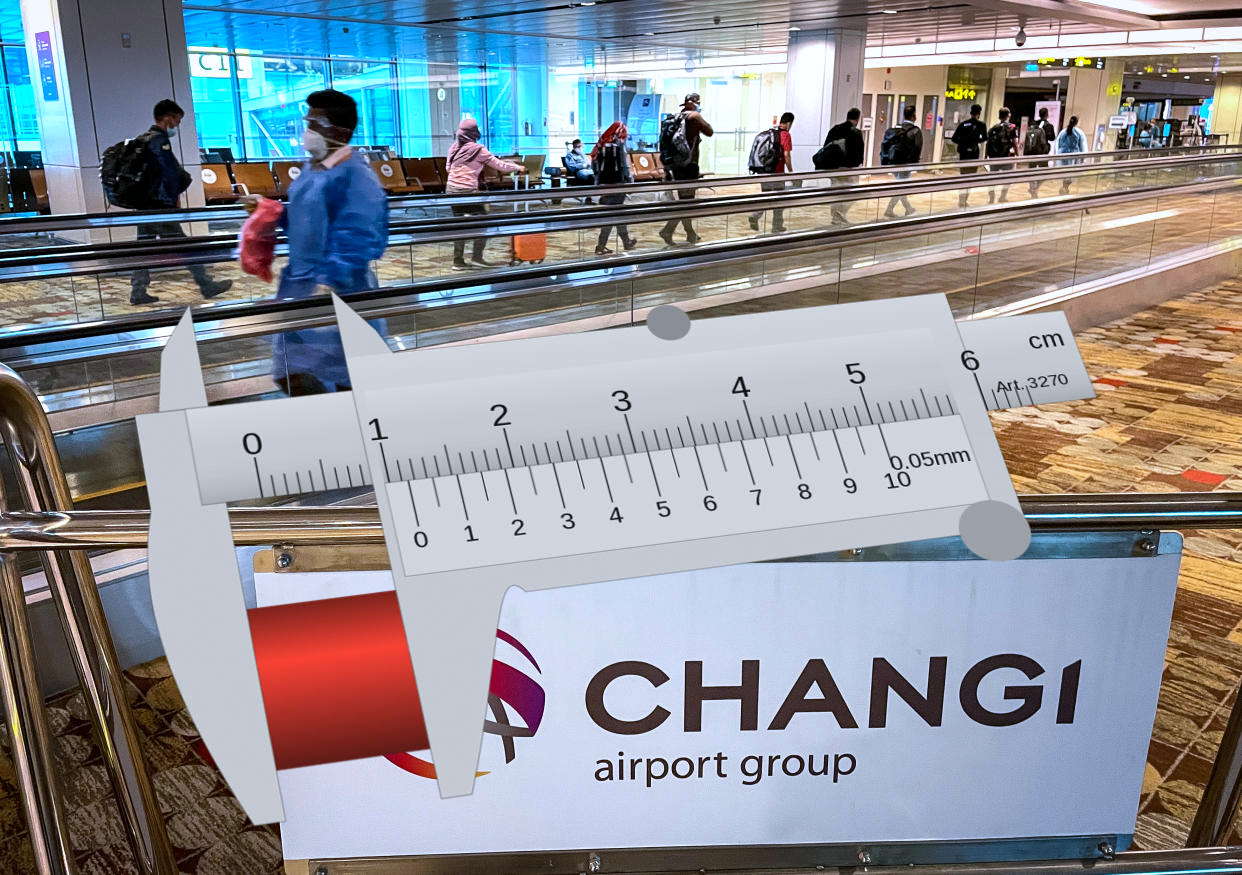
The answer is 11.5 mm
